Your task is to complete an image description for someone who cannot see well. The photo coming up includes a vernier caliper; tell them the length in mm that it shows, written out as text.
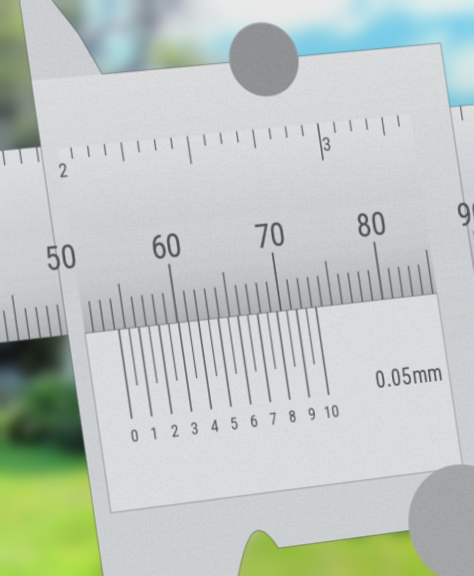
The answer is 54.4 mm
